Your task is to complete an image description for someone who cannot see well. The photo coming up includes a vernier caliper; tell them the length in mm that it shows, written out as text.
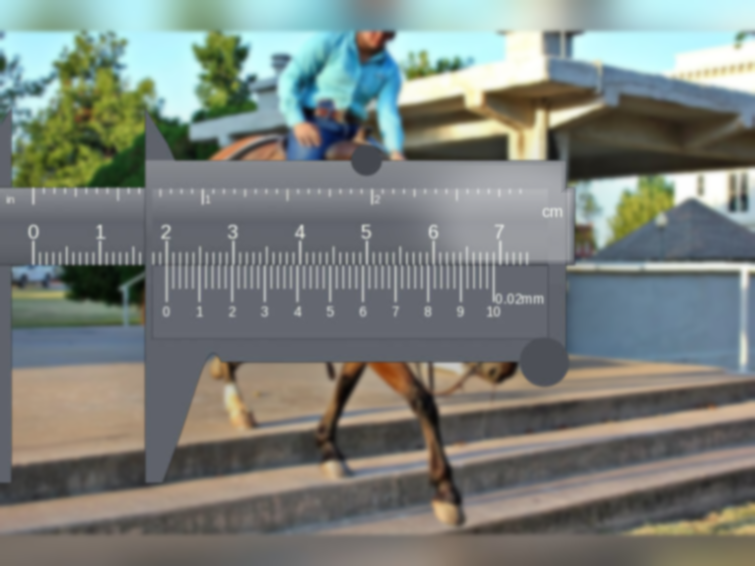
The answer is 20.0 mm
